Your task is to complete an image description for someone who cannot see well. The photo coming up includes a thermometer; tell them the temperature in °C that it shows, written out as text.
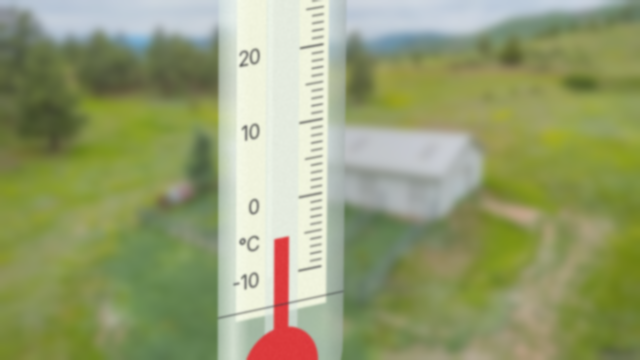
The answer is -5 °C
